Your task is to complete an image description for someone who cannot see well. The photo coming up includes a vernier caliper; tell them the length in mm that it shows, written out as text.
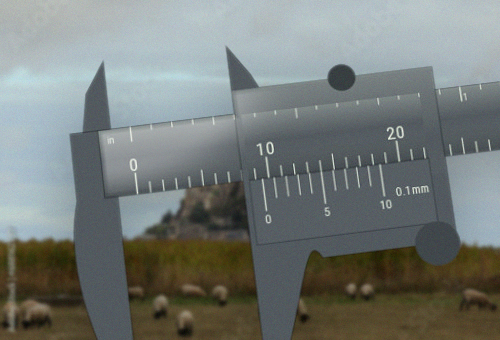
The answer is 9.5 mm
